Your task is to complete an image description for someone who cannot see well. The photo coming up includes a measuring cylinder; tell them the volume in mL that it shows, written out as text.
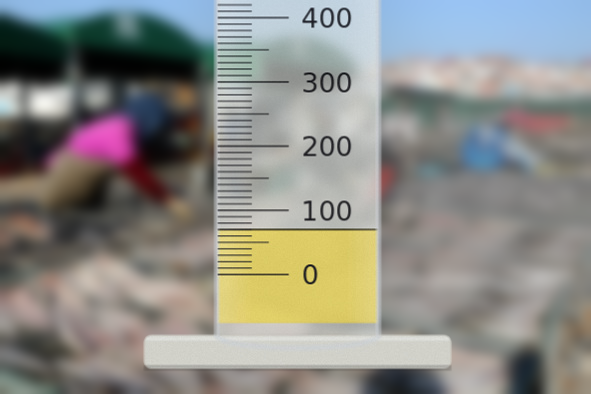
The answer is 70 mL
